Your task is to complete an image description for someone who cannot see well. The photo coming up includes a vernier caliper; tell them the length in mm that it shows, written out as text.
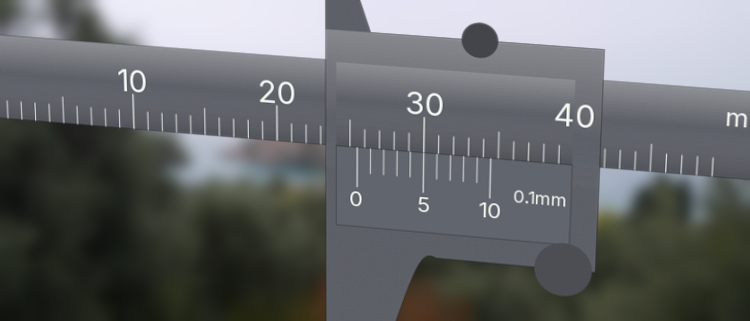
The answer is 25.5 mm
